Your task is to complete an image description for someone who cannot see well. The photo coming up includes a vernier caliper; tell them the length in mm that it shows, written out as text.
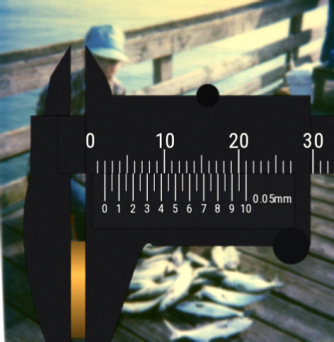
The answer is 2.0 mm
